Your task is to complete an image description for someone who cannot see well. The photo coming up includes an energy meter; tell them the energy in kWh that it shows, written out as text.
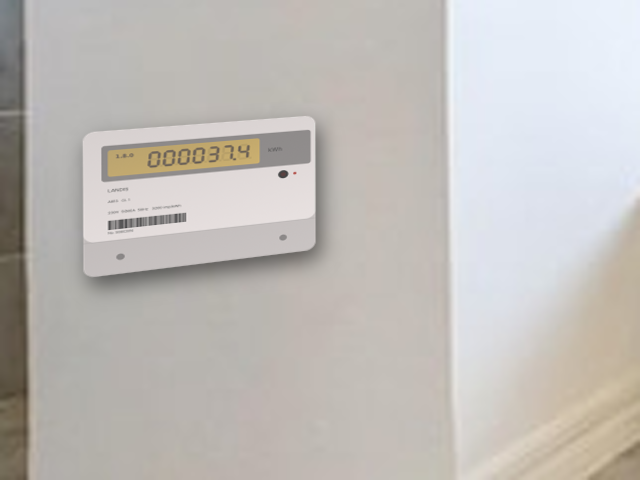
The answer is 37.4 kWh
